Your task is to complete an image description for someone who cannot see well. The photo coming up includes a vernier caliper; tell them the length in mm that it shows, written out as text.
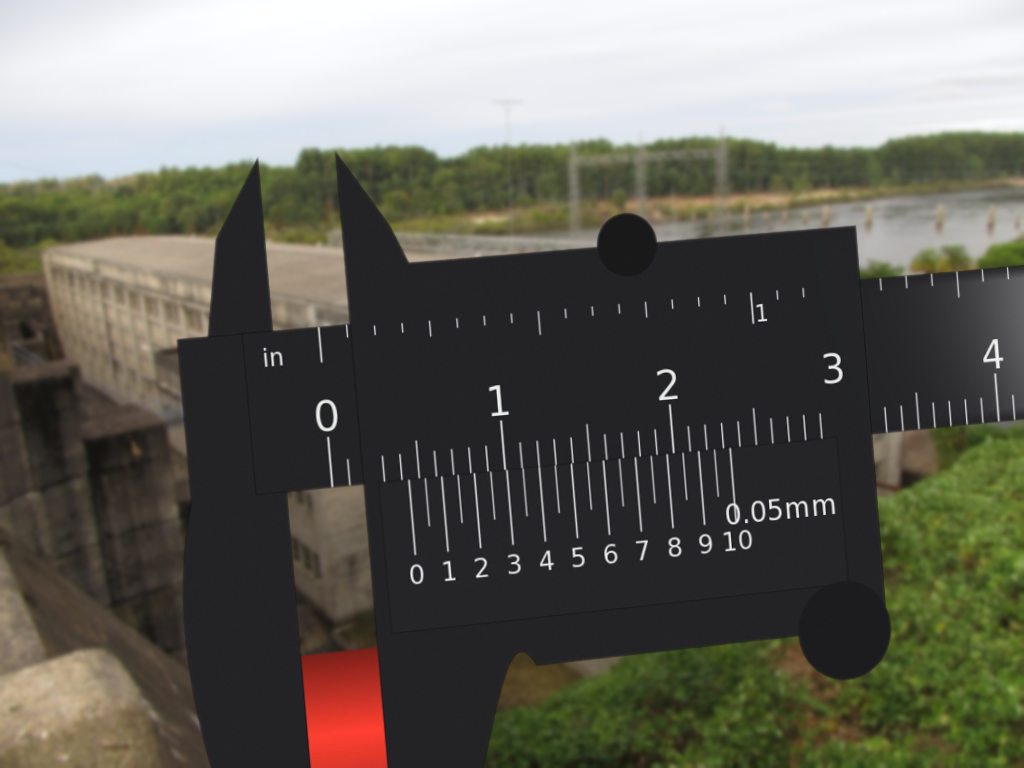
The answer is 4.4 mm
